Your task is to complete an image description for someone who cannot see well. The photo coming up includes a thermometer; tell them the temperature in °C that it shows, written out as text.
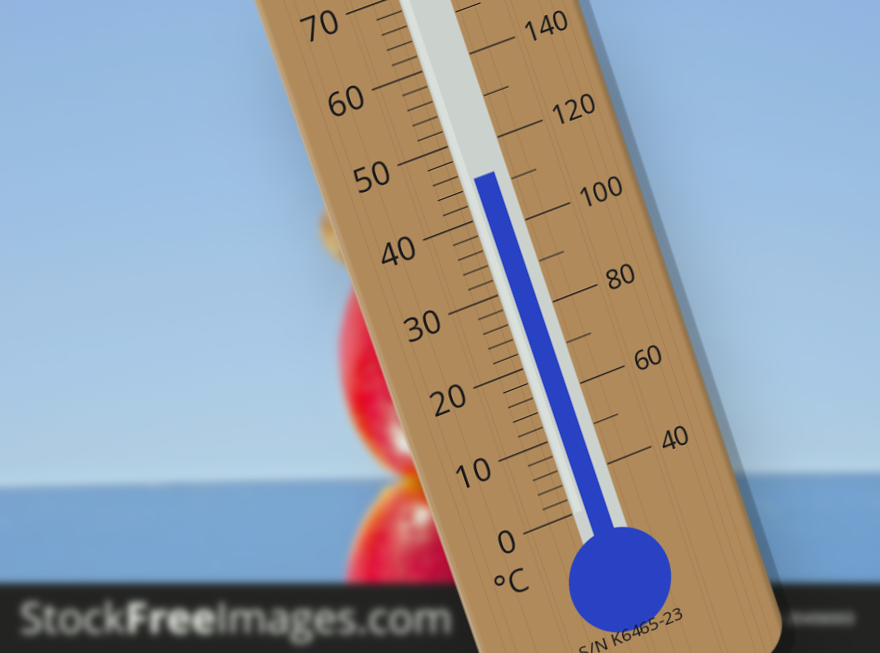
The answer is 45 °C
